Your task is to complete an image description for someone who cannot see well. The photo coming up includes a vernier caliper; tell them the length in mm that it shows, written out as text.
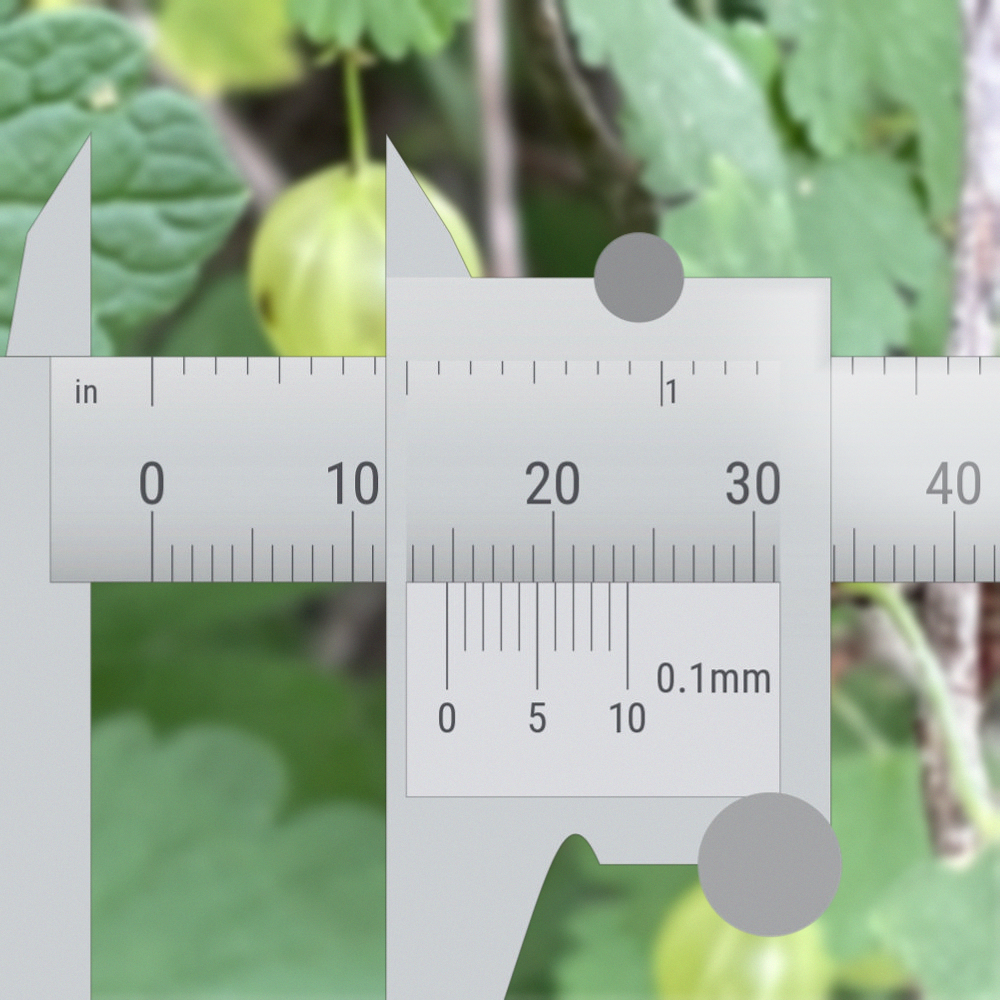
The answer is 14.7 mm
